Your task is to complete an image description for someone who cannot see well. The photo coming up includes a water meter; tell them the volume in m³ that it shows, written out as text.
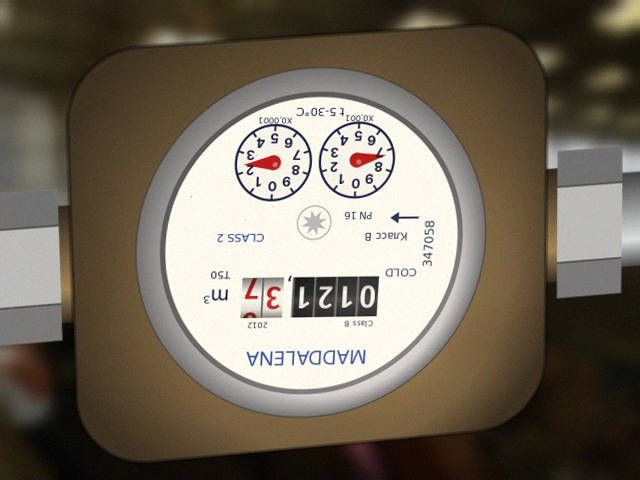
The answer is 121.3672 m³
